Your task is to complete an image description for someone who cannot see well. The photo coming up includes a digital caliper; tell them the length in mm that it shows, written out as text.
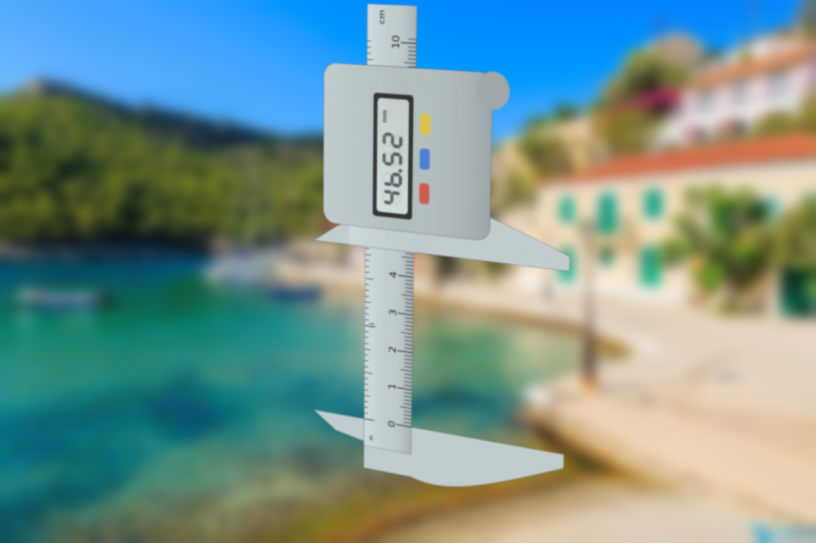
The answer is 46.52 mm
